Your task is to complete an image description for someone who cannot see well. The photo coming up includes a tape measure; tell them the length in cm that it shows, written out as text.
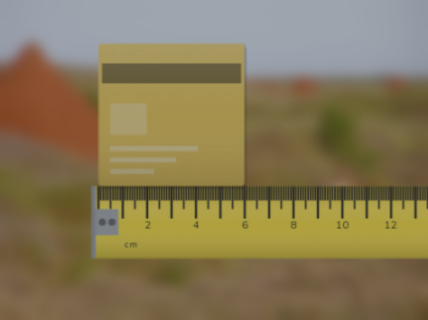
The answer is 6 cm
